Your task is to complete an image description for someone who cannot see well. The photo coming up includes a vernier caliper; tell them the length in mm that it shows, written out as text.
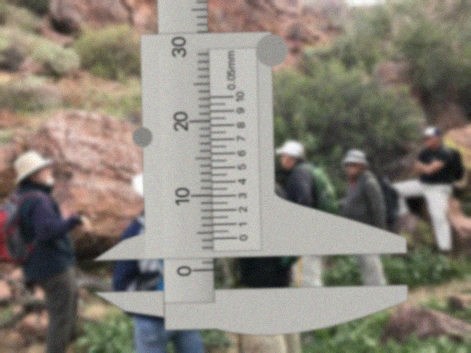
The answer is 4.2 mm
